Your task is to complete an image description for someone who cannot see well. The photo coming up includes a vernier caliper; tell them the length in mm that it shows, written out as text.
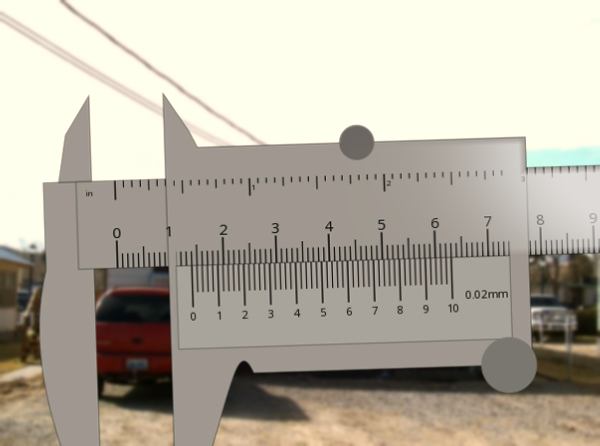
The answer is 14.0 mm
